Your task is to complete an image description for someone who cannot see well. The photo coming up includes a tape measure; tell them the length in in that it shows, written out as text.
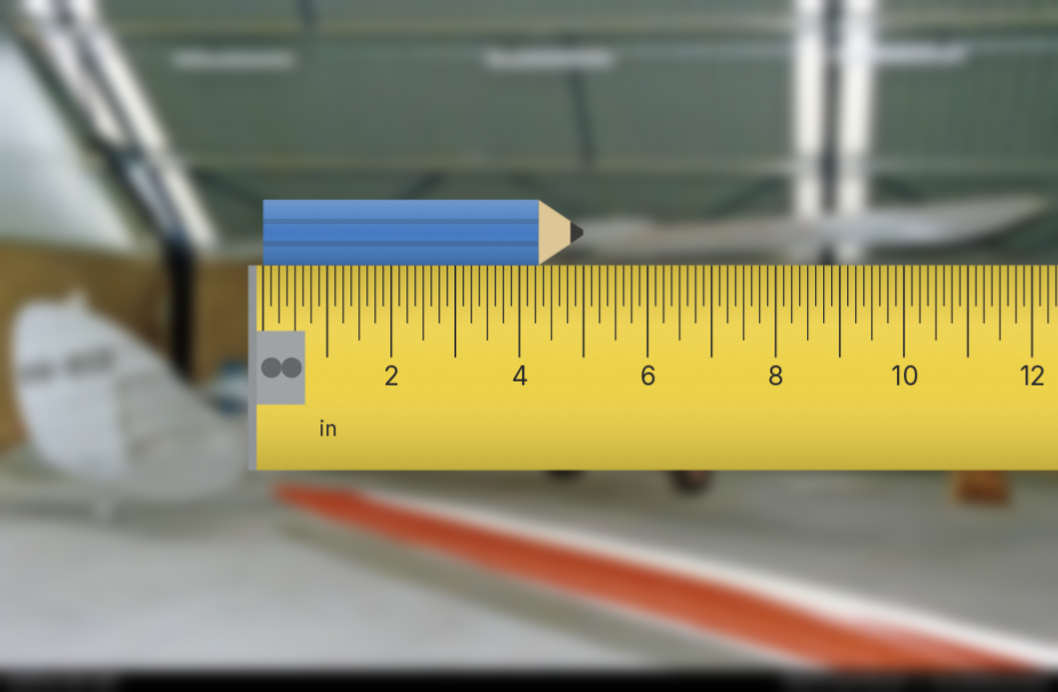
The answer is 5 in
